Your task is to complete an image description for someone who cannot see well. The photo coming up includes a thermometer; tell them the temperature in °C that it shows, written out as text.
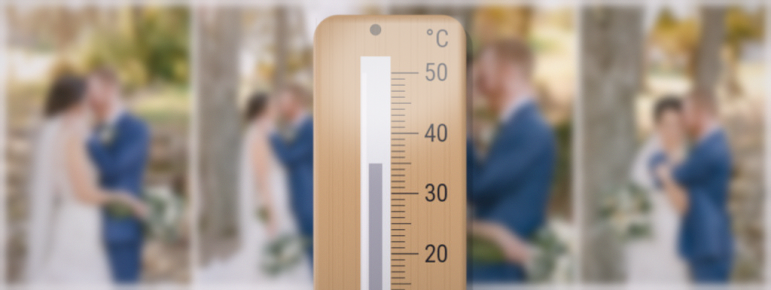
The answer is 35 °C
